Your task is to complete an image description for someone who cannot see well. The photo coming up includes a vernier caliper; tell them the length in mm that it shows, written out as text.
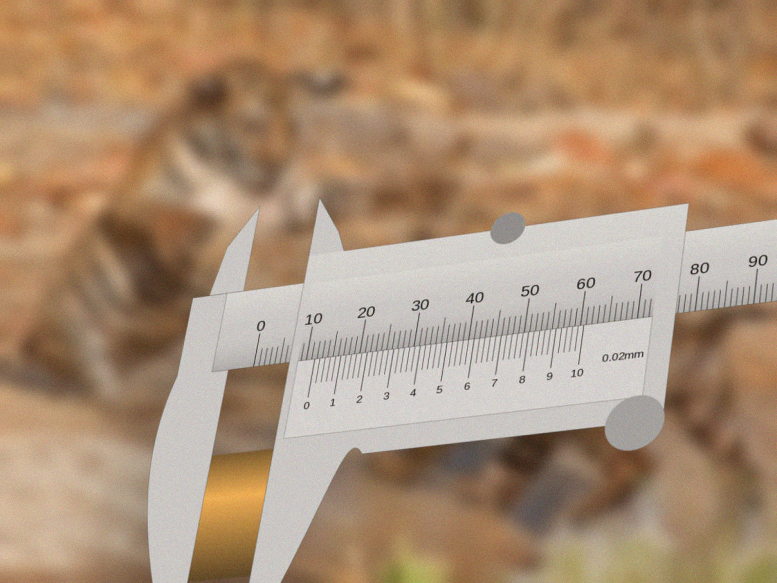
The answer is 11.6 mm
